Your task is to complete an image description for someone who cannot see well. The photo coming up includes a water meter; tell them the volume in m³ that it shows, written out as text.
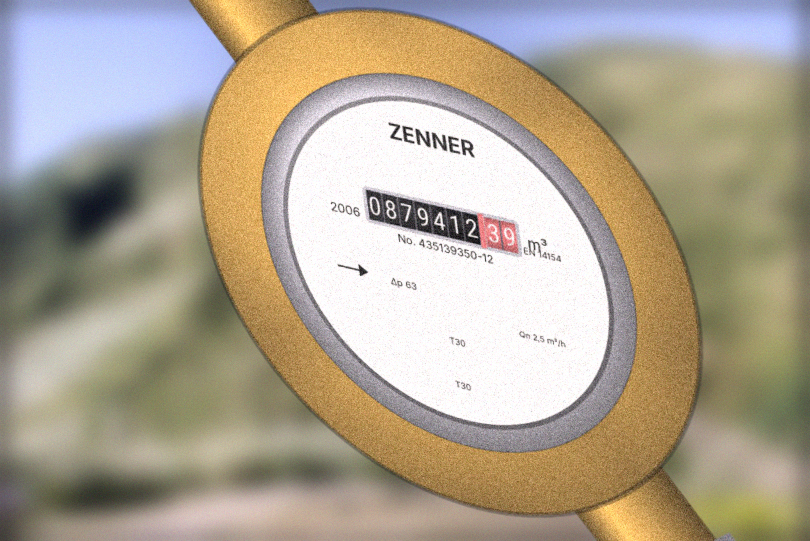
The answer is 879412.39 m³
